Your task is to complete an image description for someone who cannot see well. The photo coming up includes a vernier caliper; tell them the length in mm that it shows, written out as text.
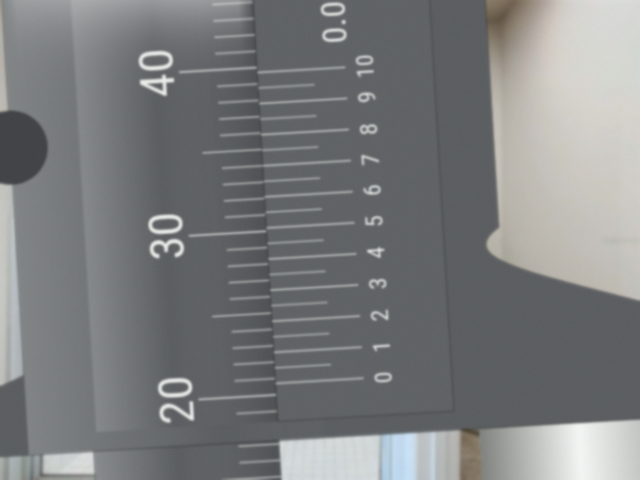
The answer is 20.7 mm
